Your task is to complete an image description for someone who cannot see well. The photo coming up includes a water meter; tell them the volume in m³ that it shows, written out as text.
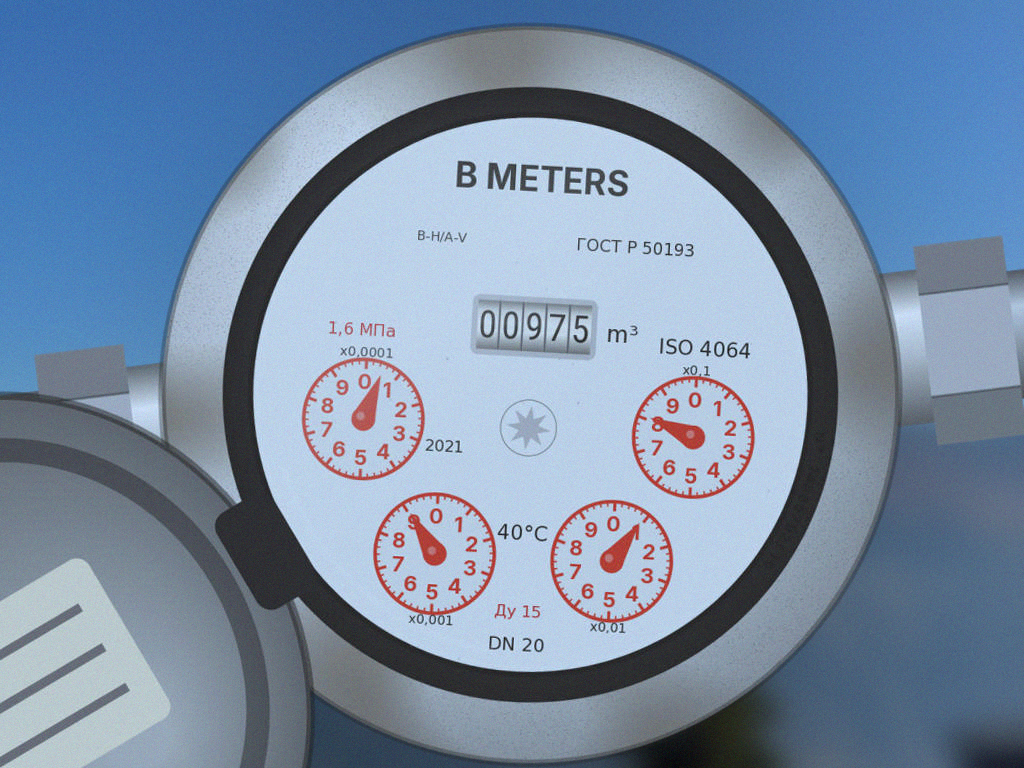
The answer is 975.8090 m³
